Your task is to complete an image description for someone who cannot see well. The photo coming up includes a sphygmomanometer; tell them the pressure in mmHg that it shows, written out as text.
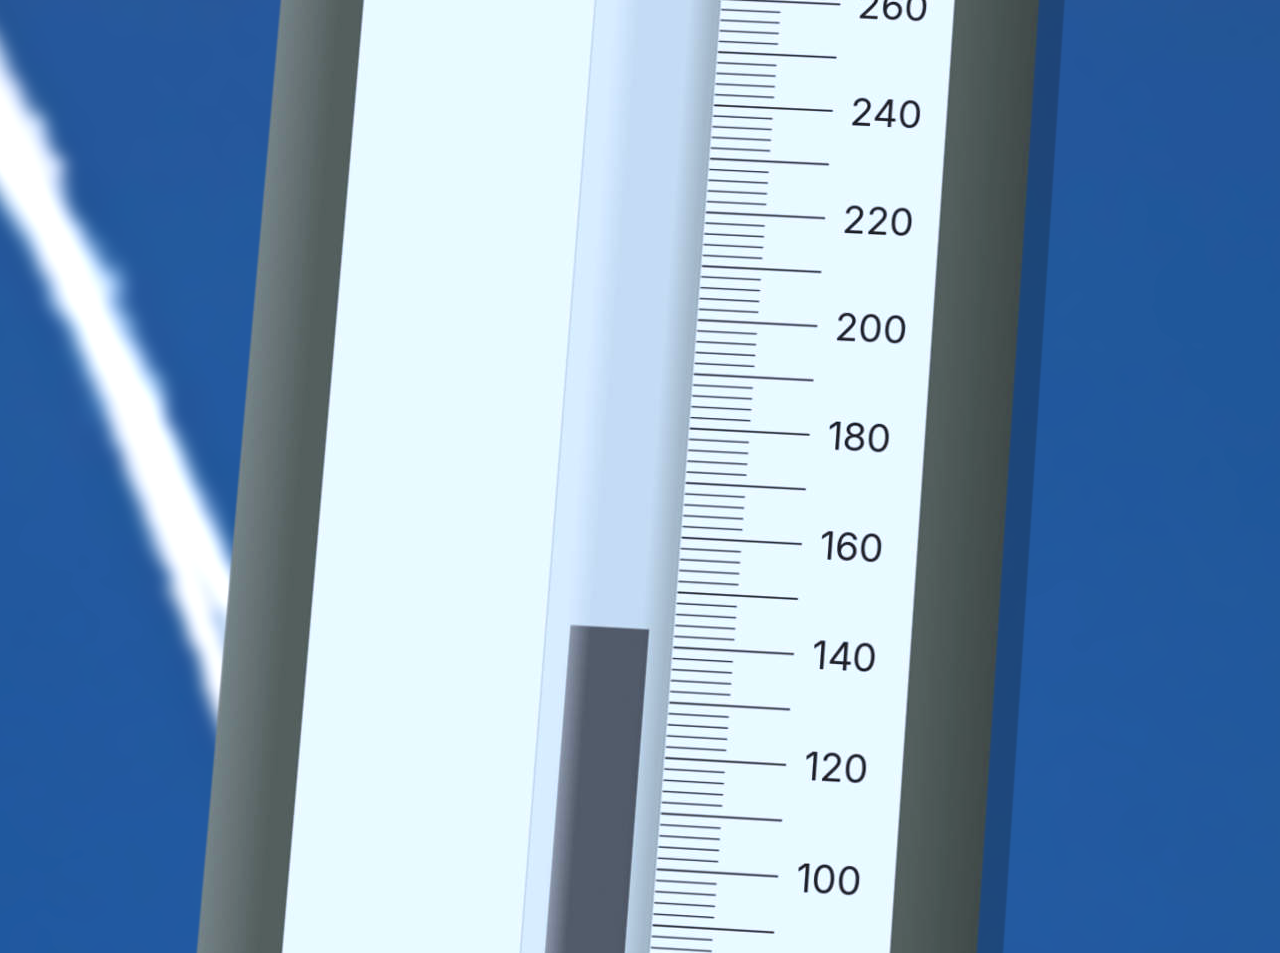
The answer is 143 mmHg
